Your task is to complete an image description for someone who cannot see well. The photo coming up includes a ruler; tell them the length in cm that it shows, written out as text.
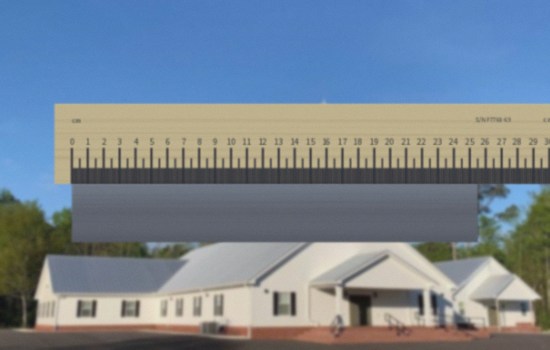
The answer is 25.5 cm
